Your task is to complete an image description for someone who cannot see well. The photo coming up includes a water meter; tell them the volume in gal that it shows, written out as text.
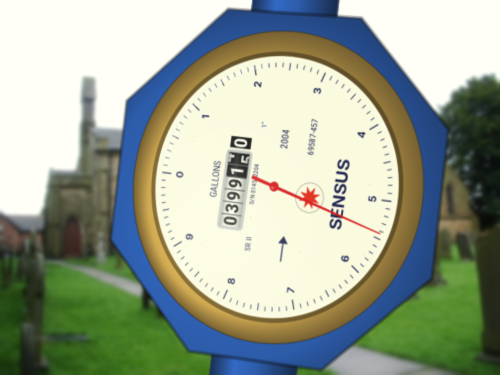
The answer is 399145.4 gal
